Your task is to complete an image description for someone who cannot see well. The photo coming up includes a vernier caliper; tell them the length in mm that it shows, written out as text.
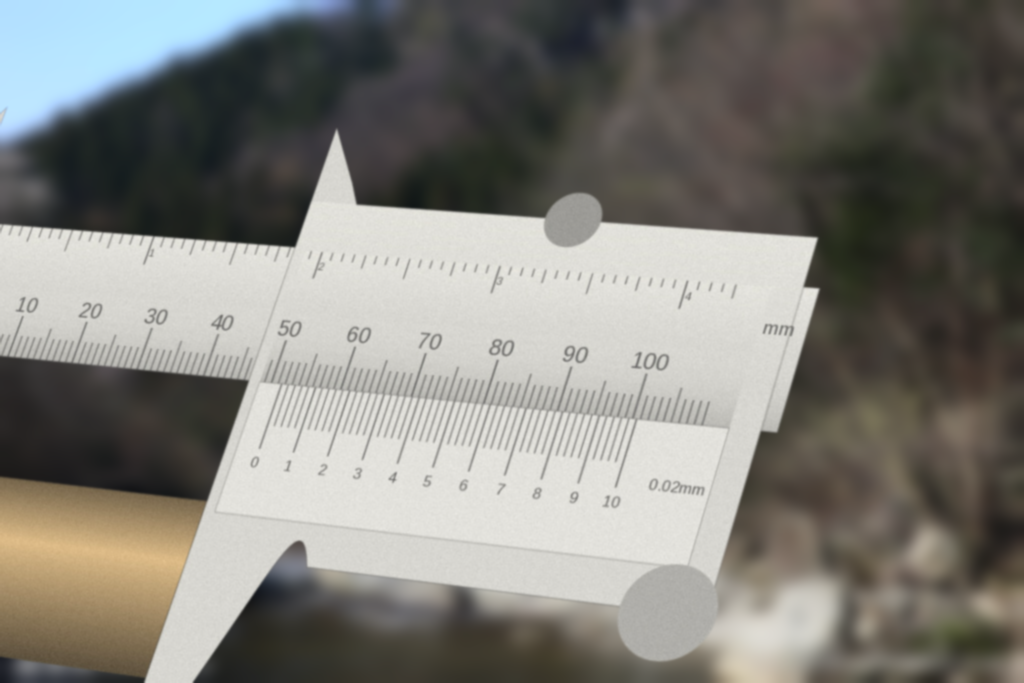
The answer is 51.5 mm
